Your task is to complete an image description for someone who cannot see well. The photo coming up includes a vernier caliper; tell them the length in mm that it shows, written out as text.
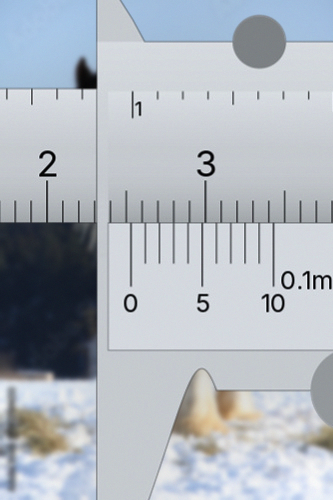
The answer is 25.3 mm
